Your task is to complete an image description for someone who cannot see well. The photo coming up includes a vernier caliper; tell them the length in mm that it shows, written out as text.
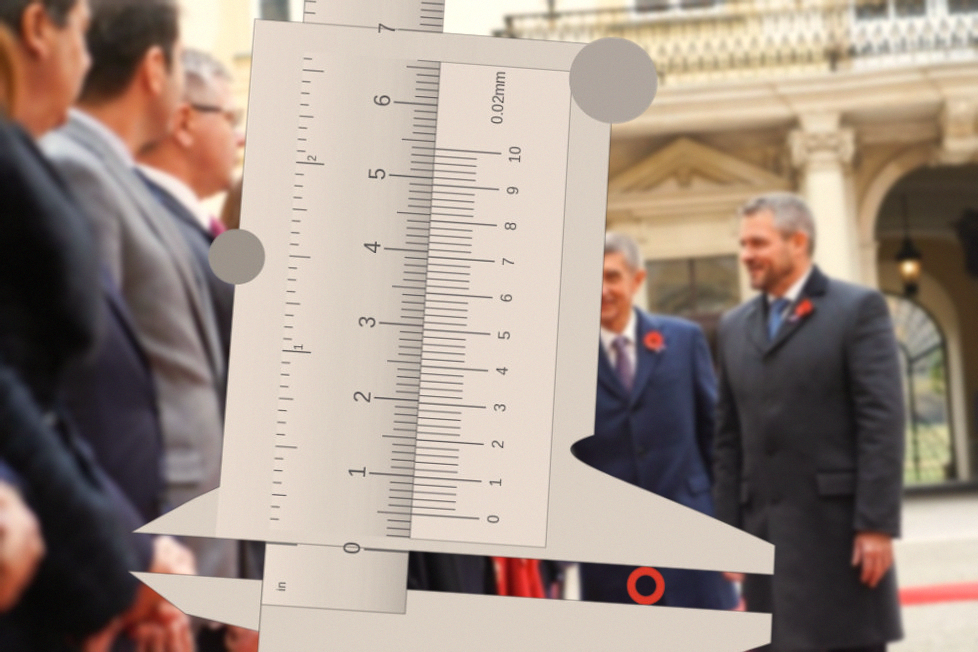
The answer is 5.0 mm
